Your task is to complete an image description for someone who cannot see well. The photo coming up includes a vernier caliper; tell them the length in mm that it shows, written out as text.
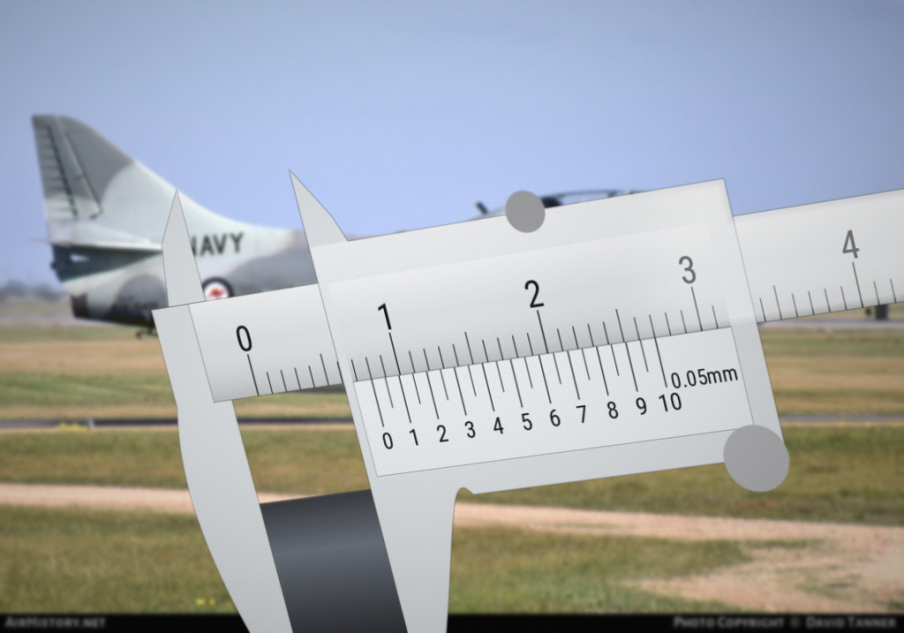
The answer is 8.0 mm
